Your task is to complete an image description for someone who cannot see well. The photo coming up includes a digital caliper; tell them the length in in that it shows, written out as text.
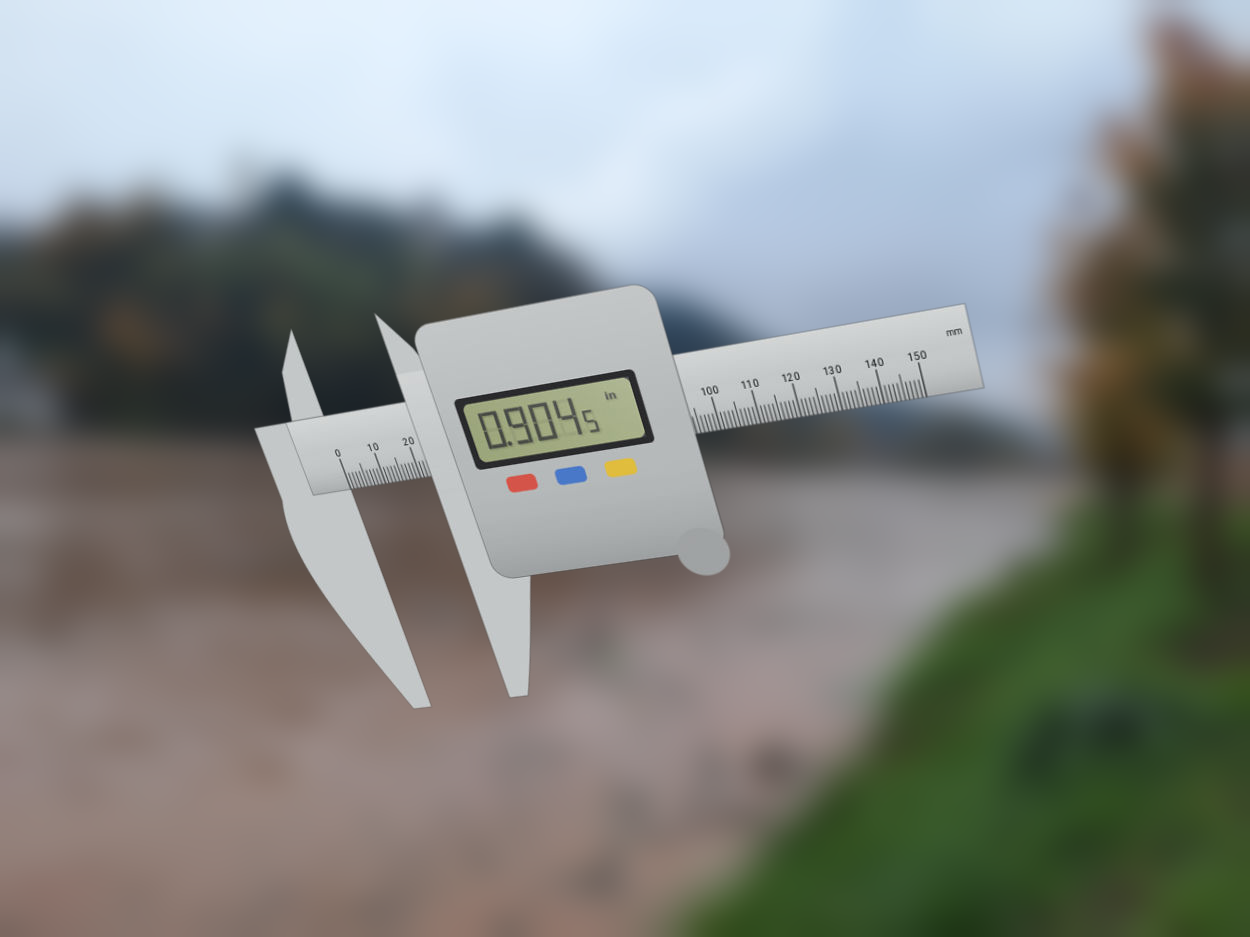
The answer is 0.9045 in
